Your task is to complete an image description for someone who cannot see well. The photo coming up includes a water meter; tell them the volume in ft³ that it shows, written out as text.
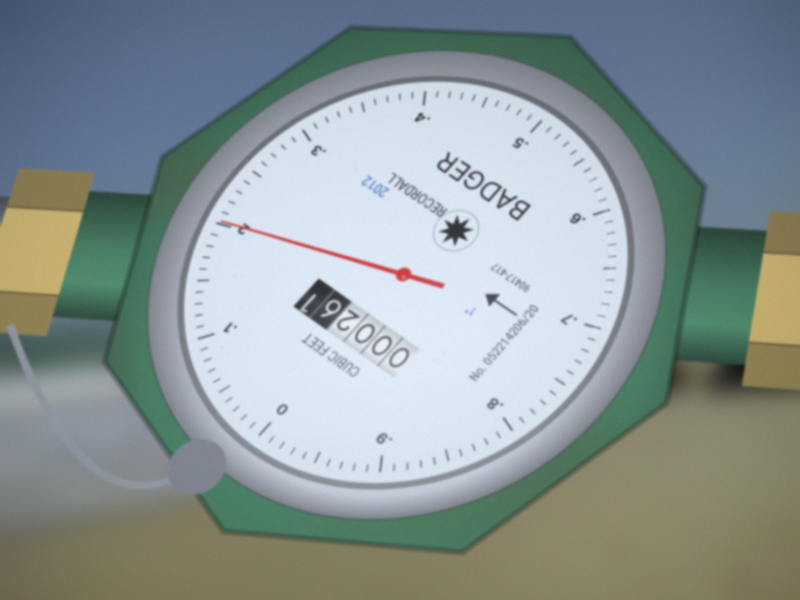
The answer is 261.20 ft³
